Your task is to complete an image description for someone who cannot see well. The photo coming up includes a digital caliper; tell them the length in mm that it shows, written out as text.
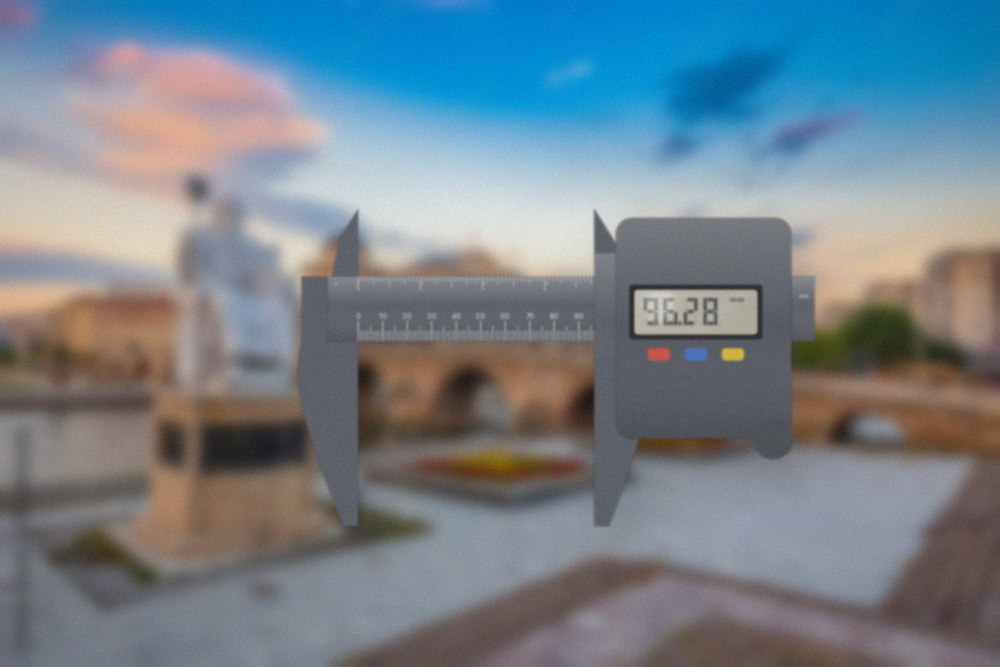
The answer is 96.28 mm
